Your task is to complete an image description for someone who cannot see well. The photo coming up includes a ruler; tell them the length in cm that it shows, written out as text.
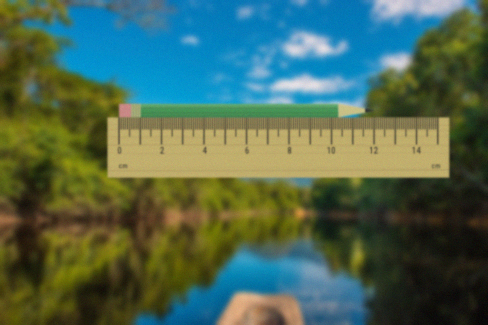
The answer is 12 cm
